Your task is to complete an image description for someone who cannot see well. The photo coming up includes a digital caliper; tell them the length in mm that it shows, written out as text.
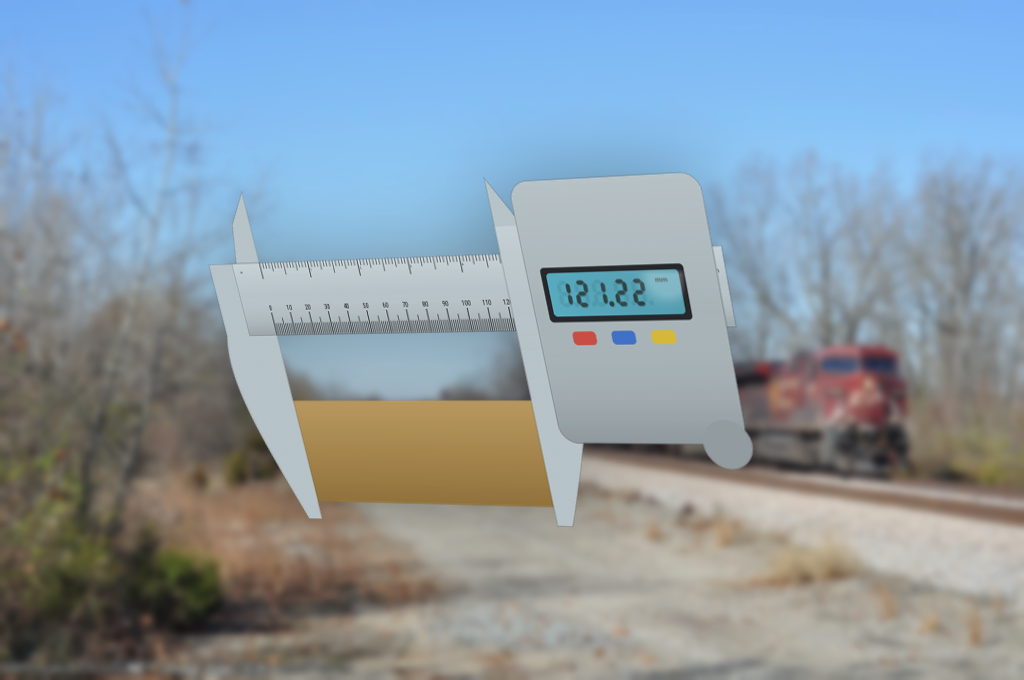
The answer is 121.22 mm
